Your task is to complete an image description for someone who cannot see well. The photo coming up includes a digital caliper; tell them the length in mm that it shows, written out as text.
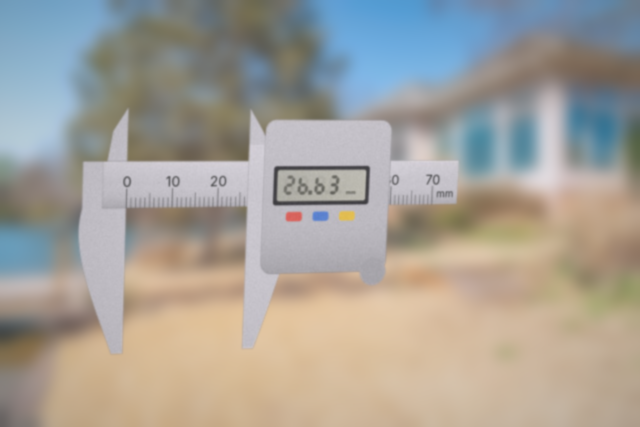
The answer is 26.63 mm
